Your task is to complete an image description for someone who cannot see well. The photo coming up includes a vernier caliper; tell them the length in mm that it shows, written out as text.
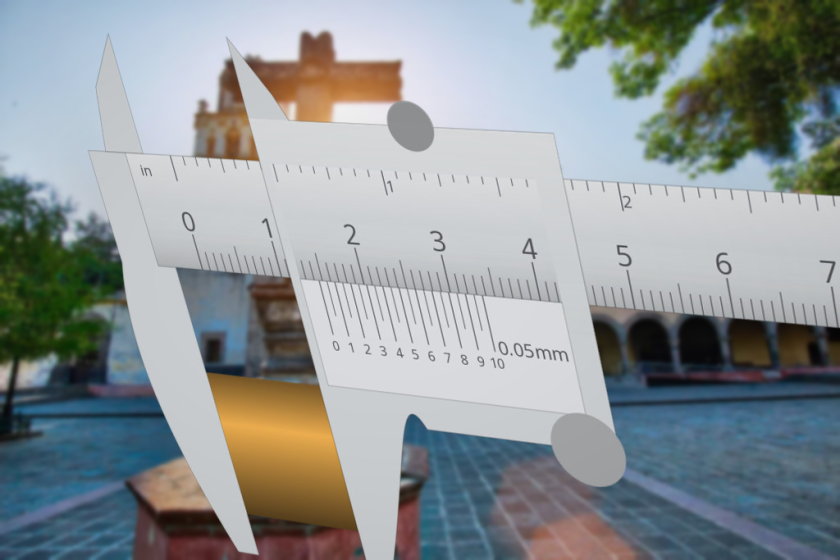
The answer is 14.6 mm
